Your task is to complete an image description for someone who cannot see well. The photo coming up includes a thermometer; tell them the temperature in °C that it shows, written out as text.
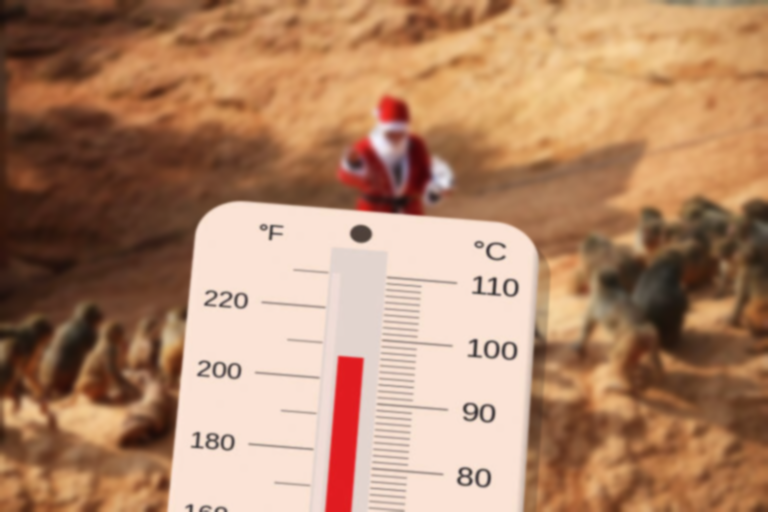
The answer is 97 °C
